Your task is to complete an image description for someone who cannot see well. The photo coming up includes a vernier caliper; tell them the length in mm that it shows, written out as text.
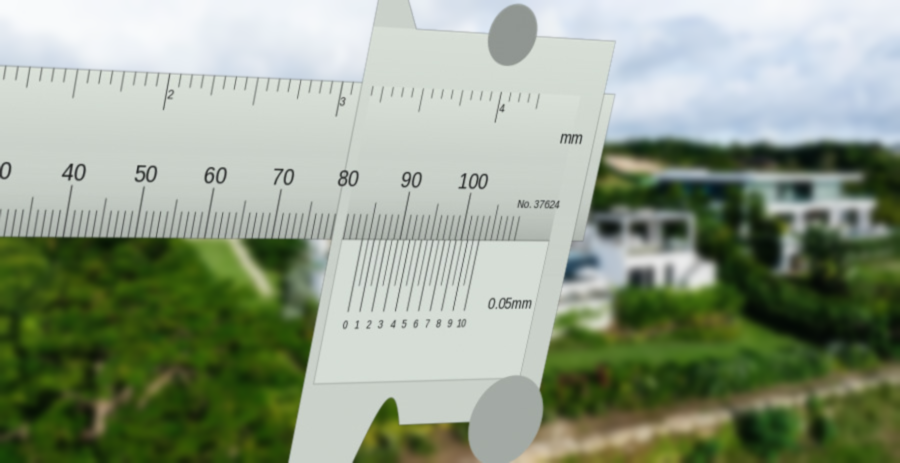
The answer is 84.0 mm
